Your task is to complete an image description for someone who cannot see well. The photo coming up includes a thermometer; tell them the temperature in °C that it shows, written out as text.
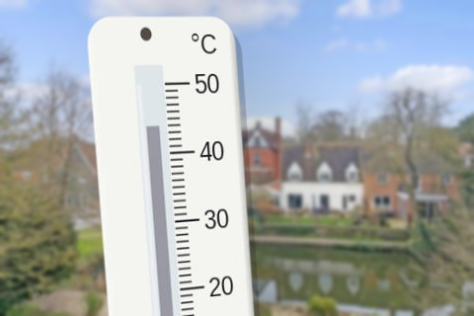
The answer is 44 °C
